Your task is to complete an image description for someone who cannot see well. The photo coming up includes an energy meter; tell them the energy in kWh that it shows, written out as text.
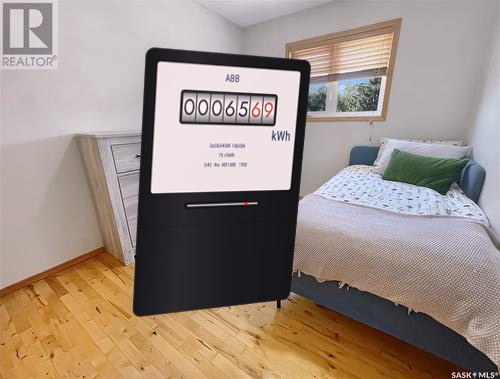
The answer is 65.69 kWh
